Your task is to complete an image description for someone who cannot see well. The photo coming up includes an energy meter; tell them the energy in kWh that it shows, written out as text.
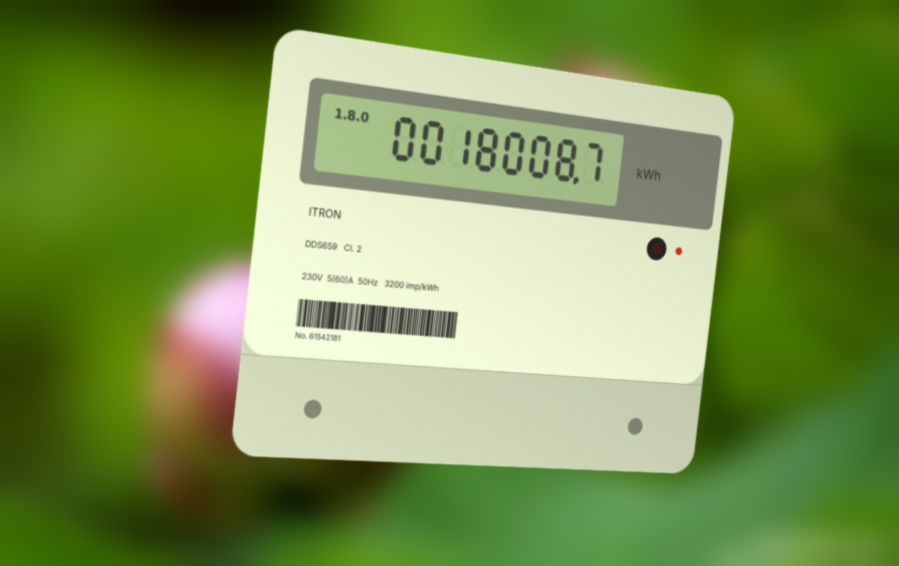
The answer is 18008.7 kWh
